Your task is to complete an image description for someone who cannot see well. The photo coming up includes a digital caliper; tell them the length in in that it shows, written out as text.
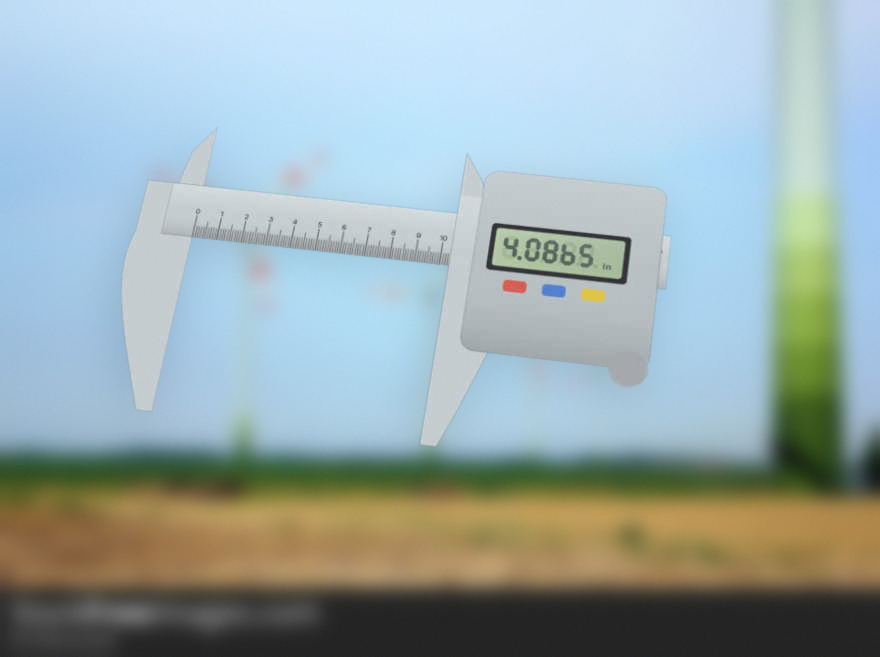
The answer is 4.0865 in
